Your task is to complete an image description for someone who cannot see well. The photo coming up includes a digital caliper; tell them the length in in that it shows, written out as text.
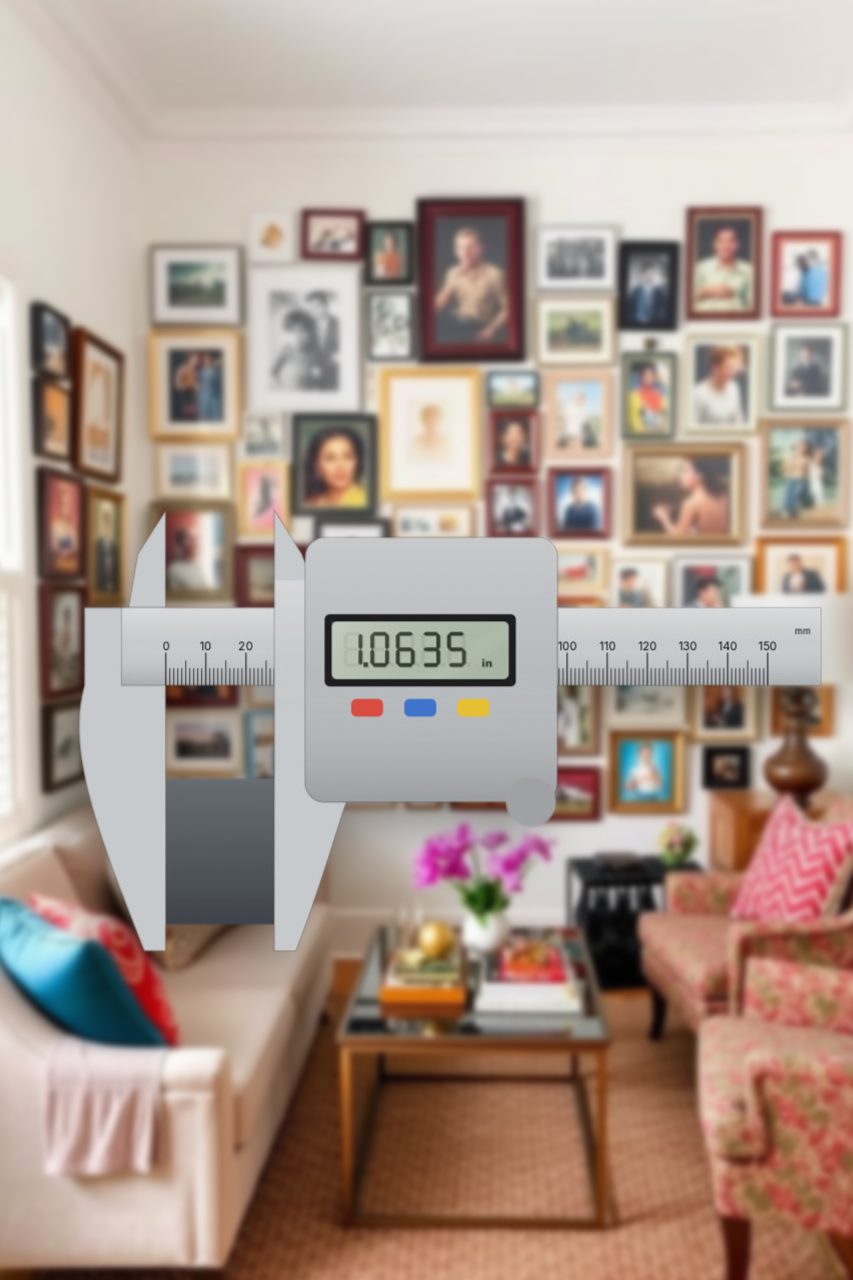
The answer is 1.0635 in
